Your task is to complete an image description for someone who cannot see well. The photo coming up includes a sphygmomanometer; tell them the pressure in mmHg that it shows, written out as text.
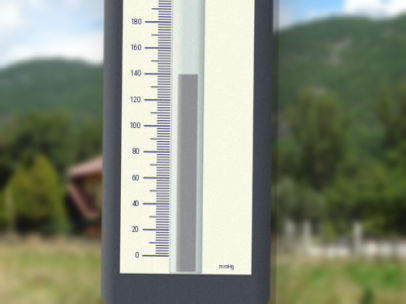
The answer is 140 mmHg
